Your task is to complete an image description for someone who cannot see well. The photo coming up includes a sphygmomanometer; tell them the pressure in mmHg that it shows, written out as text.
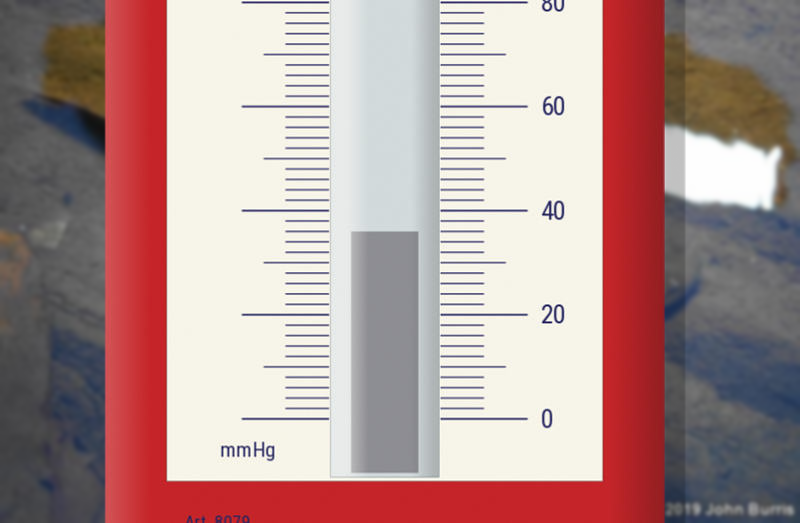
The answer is 36 mmHg
